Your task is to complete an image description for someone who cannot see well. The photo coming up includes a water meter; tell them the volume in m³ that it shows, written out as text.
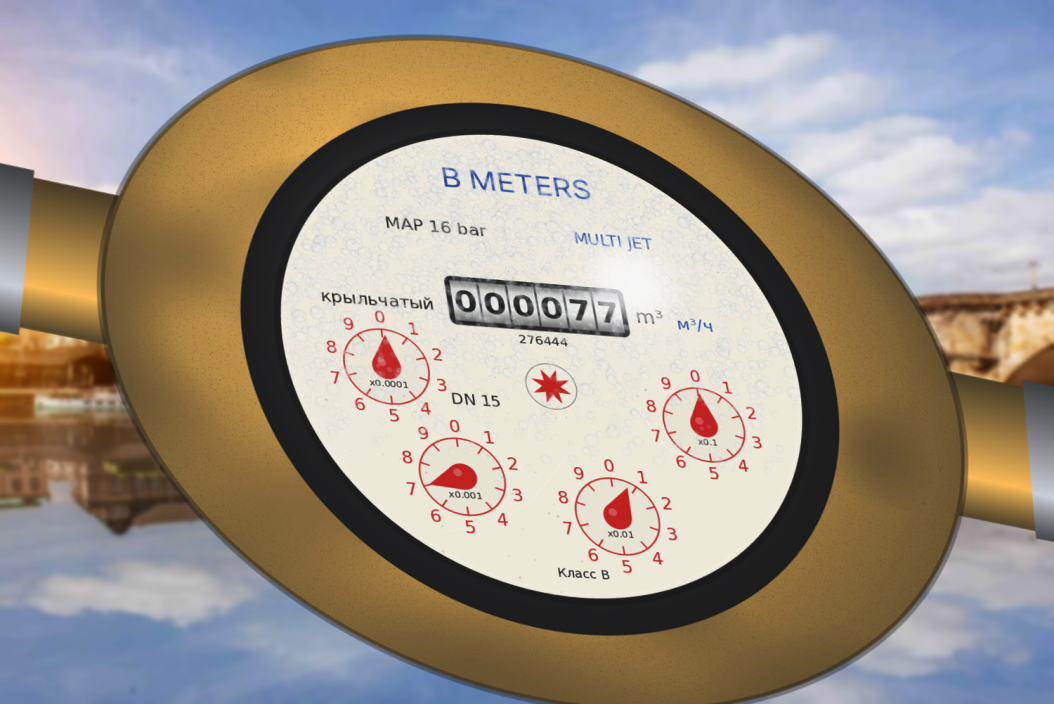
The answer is 77.0070 m³
